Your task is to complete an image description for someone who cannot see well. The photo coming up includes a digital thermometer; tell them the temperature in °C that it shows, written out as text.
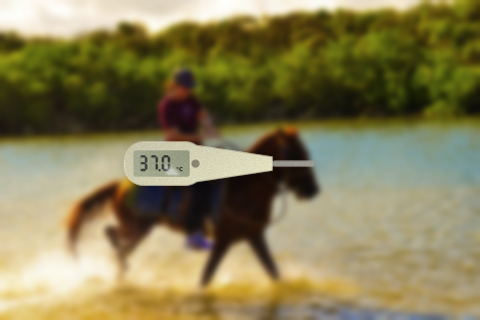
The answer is 37.0 °C
